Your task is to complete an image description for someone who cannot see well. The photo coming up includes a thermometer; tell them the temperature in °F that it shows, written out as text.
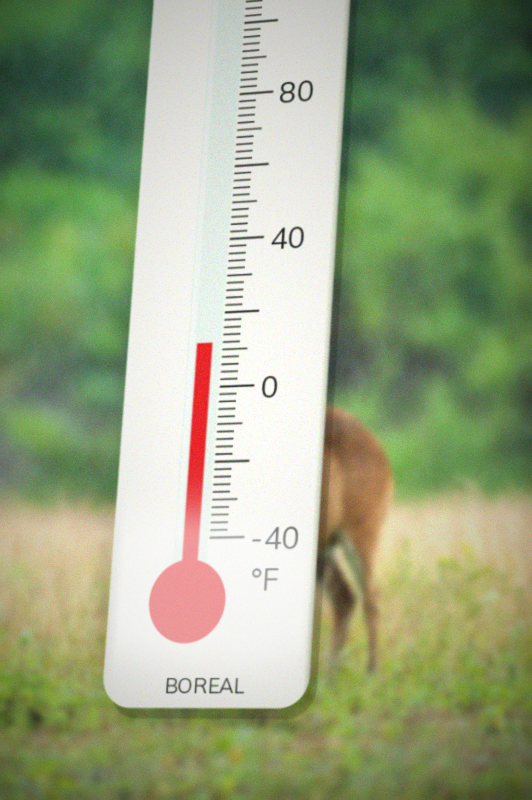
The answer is 12 °F
